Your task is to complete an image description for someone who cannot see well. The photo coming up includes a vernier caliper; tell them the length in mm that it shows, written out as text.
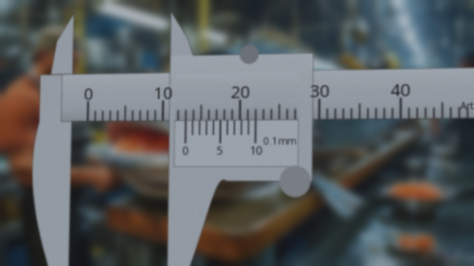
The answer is 13.0 mm
